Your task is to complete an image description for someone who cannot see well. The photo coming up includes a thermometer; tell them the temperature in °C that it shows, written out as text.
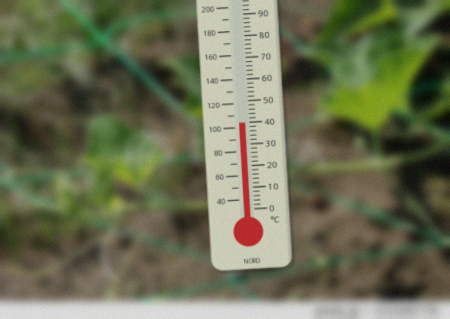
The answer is 40 °C
